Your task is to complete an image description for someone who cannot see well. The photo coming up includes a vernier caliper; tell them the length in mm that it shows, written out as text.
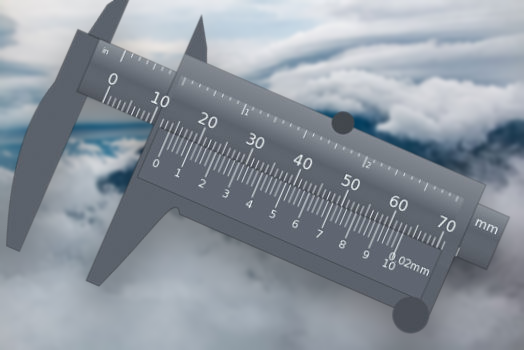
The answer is 14.0 mm
